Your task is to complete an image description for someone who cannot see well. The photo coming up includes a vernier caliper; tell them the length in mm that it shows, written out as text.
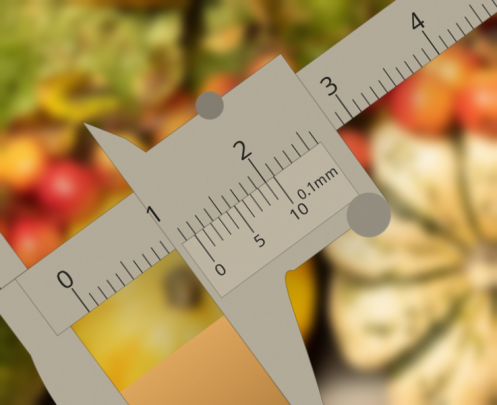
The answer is 11.9 mm
